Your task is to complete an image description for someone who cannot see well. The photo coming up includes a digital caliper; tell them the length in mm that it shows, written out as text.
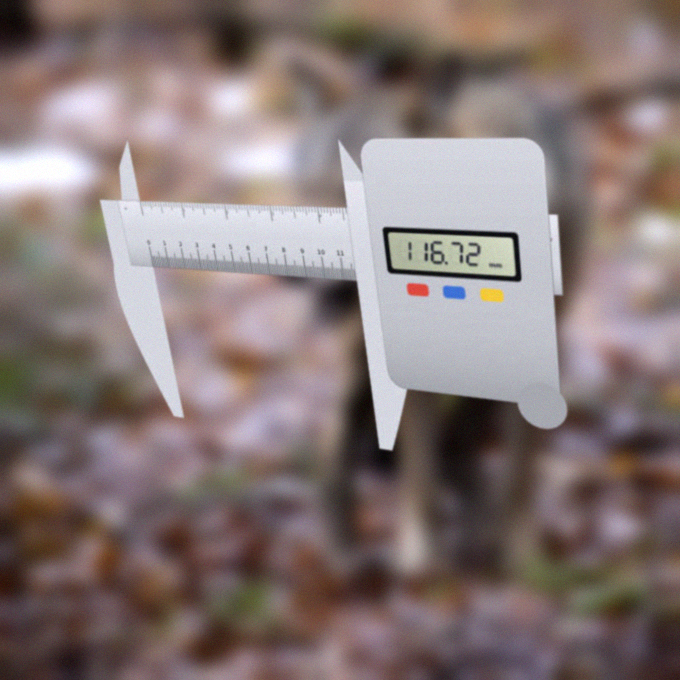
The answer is 116.72 mm
